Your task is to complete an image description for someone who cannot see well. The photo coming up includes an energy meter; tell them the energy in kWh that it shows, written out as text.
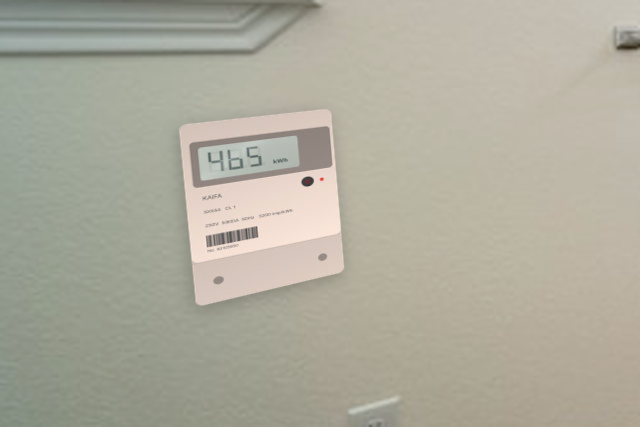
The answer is 465 kWh
